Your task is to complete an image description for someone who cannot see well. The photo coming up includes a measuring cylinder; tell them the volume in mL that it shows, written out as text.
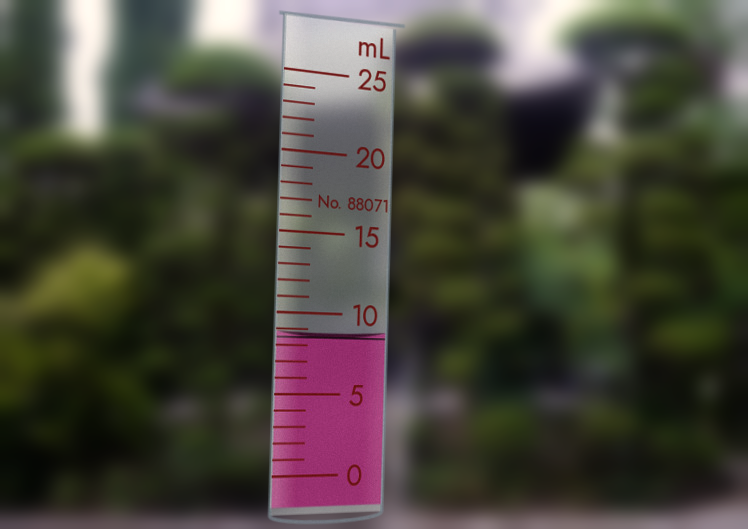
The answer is 8.5 mL
